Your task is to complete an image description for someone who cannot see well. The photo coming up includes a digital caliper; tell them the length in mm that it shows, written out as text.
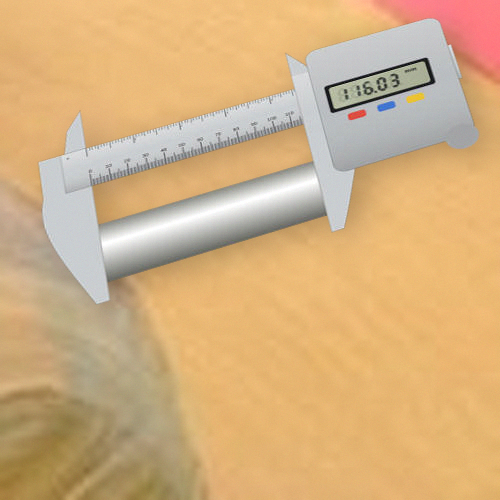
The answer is 116.03 mm
